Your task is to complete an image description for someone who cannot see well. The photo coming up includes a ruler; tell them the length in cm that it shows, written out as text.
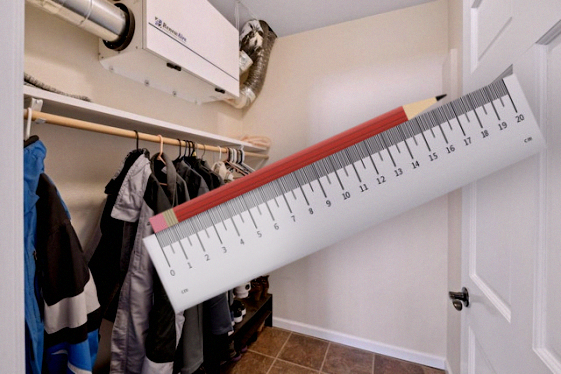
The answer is 17 cm
